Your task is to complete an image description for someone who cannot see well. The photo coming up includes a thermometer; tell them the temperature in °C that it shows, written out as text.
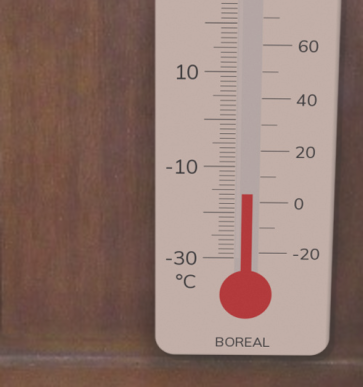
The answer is -16 °C
